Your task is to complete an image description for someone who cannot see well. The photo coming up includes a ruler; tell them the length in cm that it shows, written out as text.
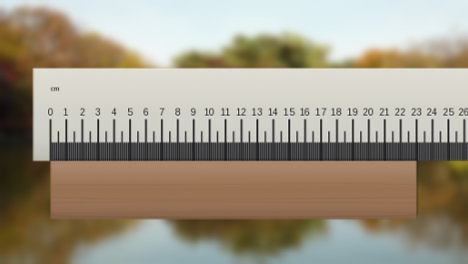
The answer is 23 cm
